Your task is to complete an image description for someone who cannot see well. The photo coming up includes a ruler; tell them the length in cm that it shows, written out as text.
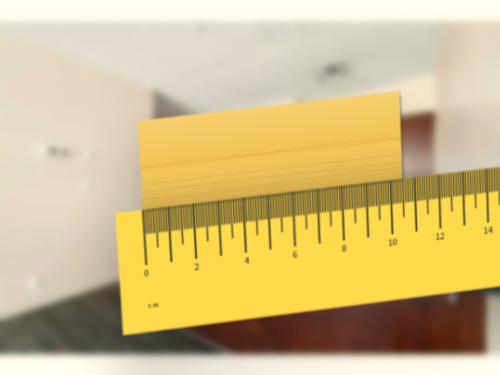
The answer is 10.5 cm
